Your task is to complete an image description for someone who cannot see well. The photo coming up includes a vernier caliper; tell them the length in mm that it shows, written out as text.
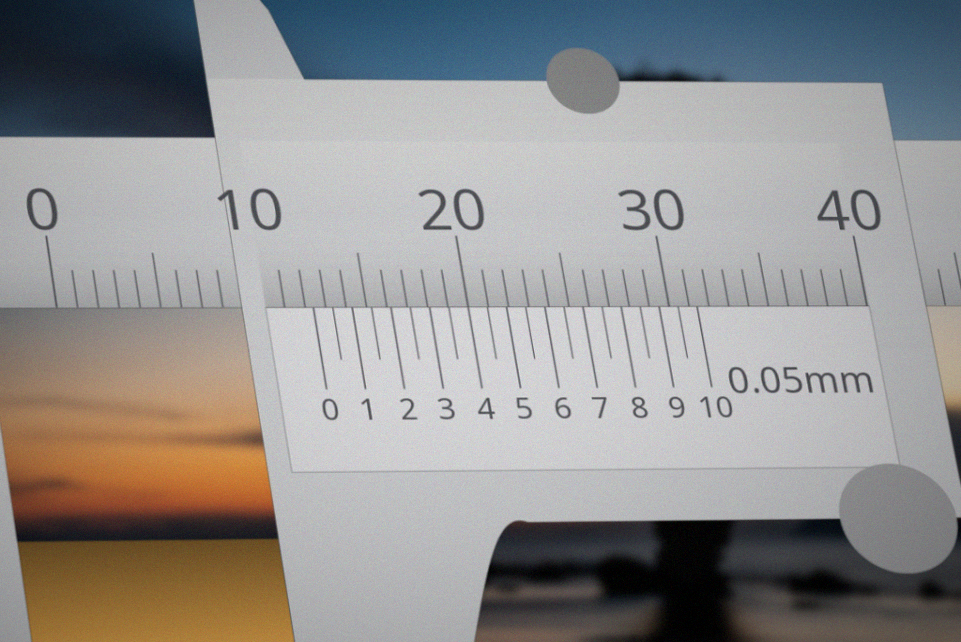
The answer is 12.4 mm
